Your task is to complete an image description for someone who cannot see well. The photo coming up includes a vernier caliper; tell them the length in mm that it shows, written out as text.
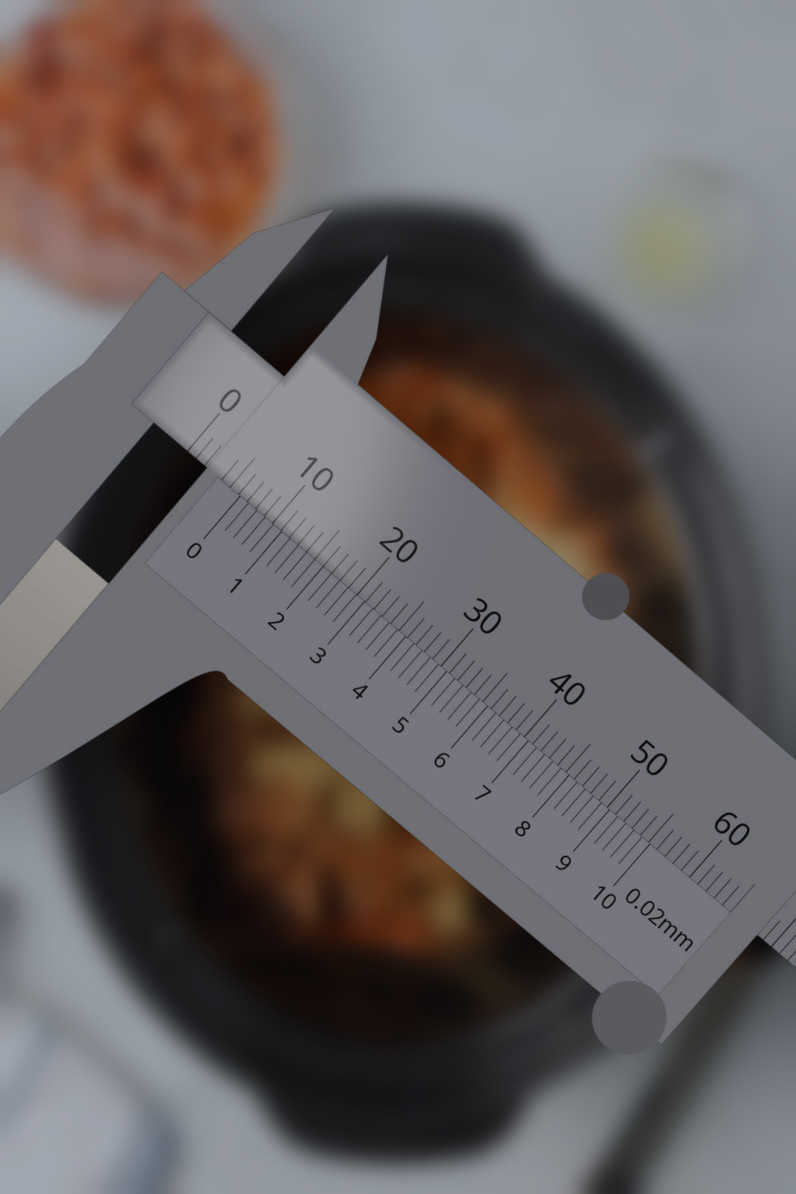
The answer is 6.2 mm
